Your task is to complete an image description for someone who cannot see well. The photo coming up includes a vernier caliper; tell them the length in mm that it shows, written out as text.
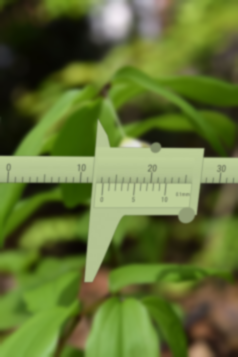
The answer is 13.2 mm
